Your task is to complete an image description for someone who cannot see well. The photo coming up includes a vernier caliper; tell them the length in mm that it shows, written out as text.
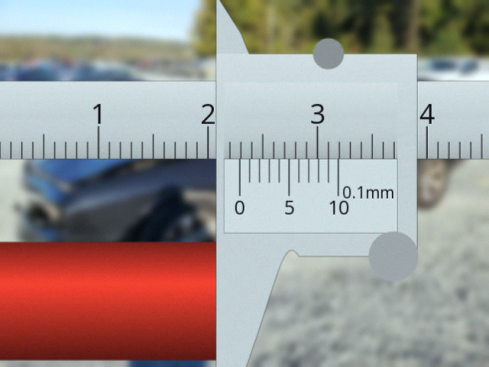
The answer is 22.9 mm
